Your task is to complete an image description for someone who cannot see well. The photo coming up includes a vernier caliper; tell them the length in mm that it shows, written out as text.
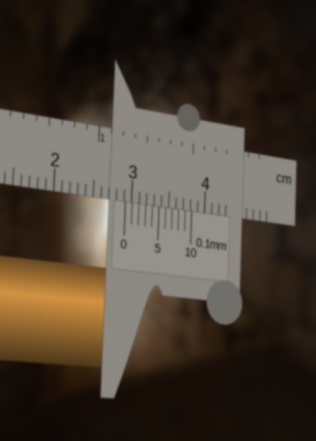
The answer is 29.2 mm
